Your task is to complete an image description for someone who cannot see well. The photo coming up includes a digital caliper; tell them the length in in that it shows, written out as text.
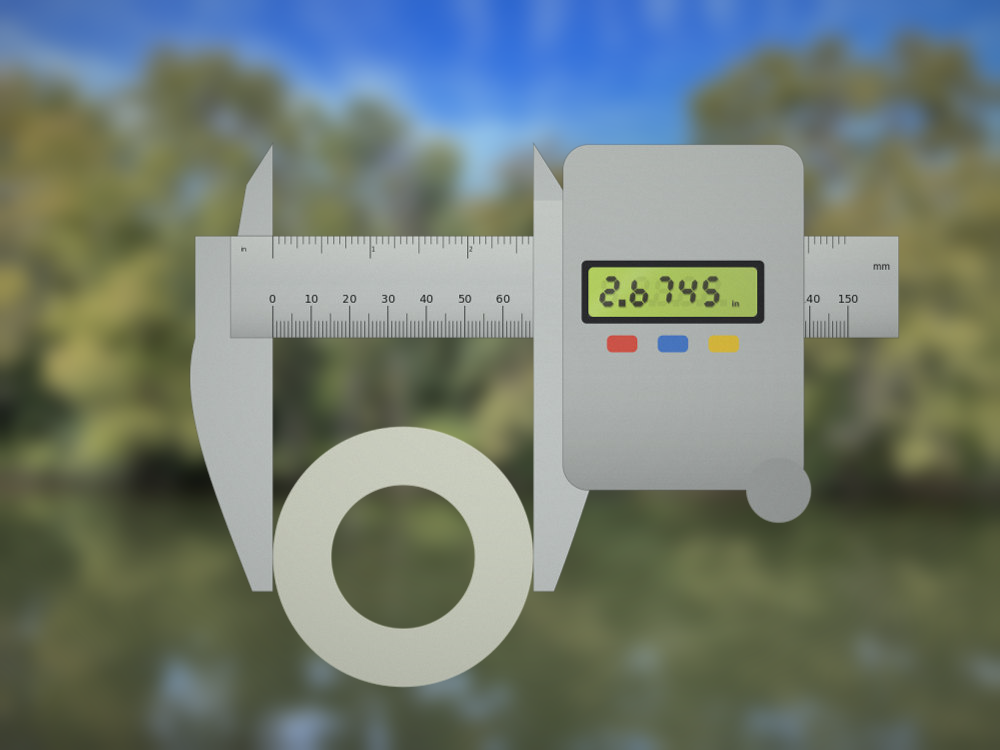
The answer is 2.6745 in
